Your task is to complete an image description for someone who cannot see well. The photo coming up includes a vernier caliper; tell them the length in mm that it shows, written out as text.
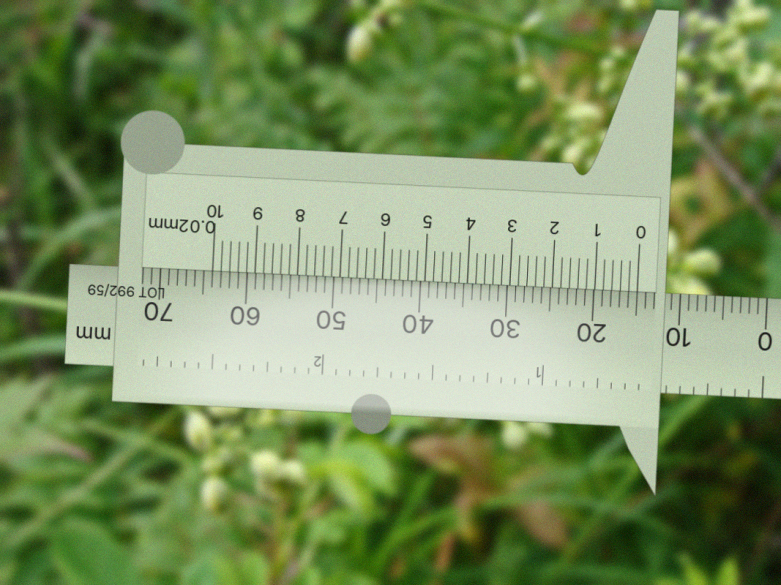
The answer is 15.0 mm
